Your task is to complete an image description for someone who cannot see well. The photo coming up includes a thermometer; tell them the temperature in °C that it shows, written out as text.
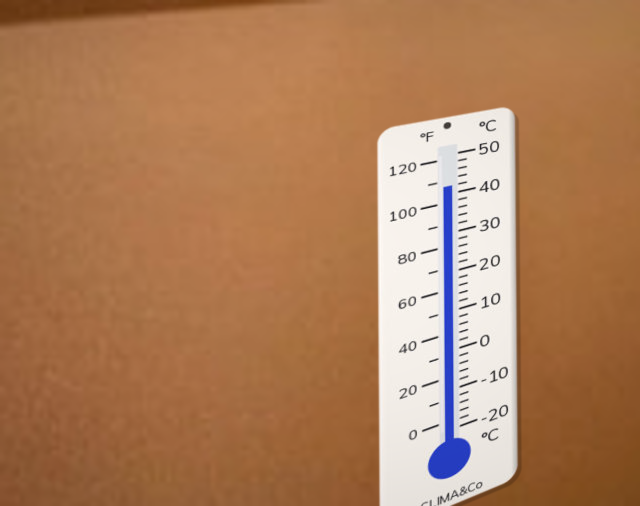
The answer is 42 °C
